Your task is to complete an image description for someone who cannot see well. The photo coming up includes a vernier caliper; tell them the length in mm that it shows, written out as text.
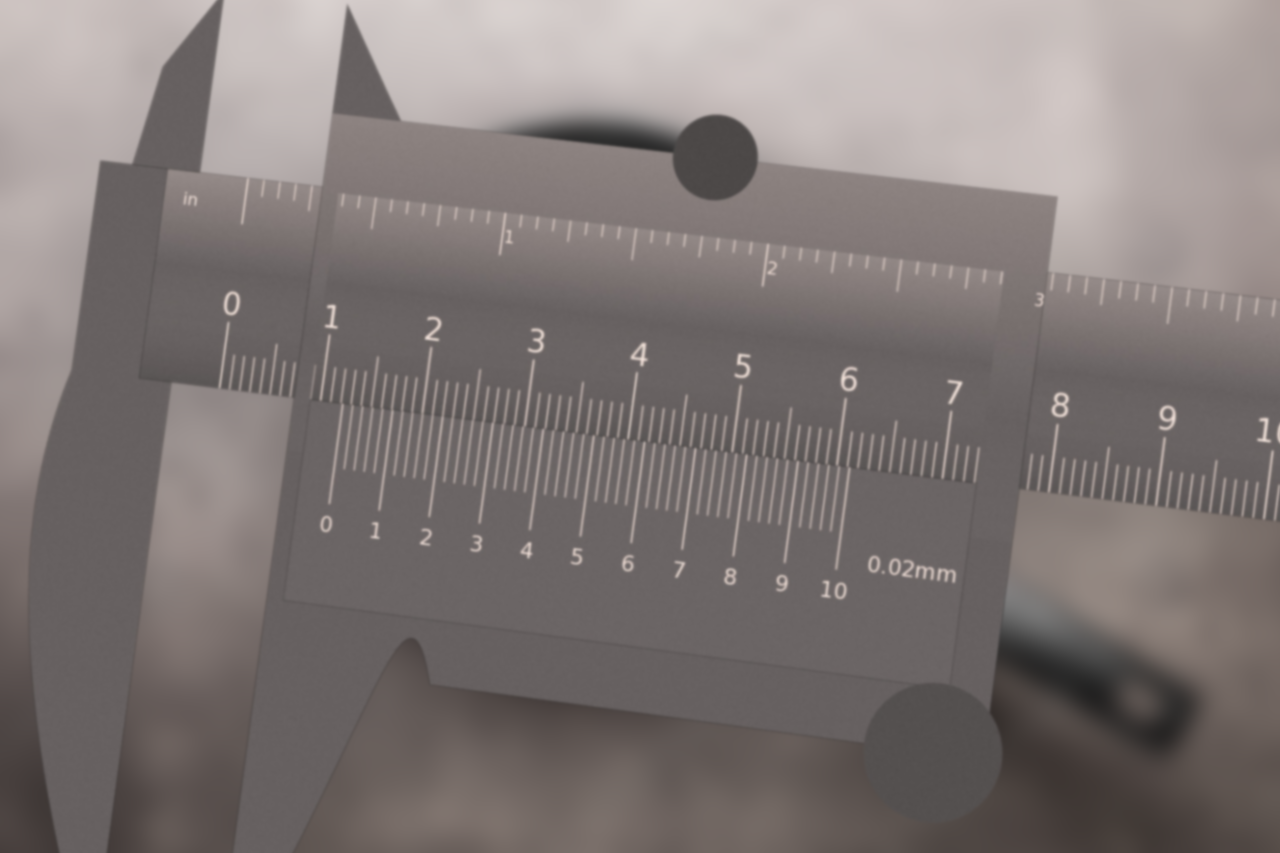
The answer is 12.2 mm
